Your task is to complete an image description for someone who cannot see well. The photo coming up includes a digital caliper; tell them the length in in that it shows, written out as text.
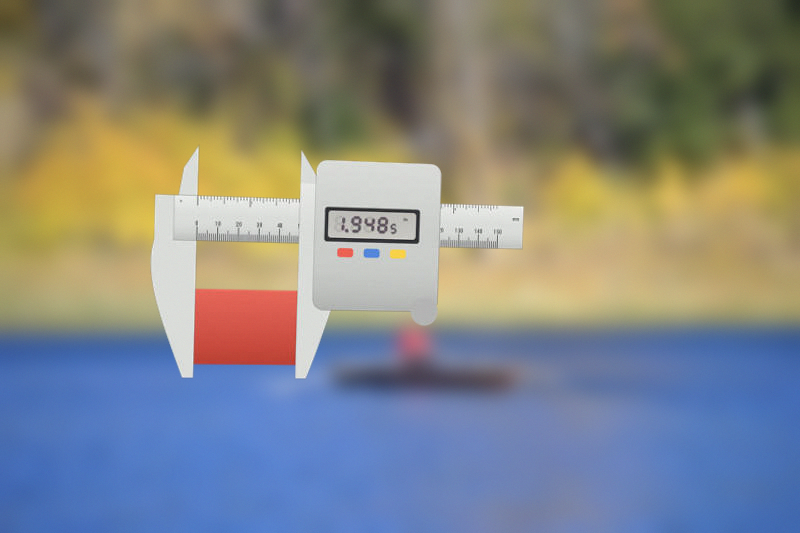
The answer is 1.9485 in
